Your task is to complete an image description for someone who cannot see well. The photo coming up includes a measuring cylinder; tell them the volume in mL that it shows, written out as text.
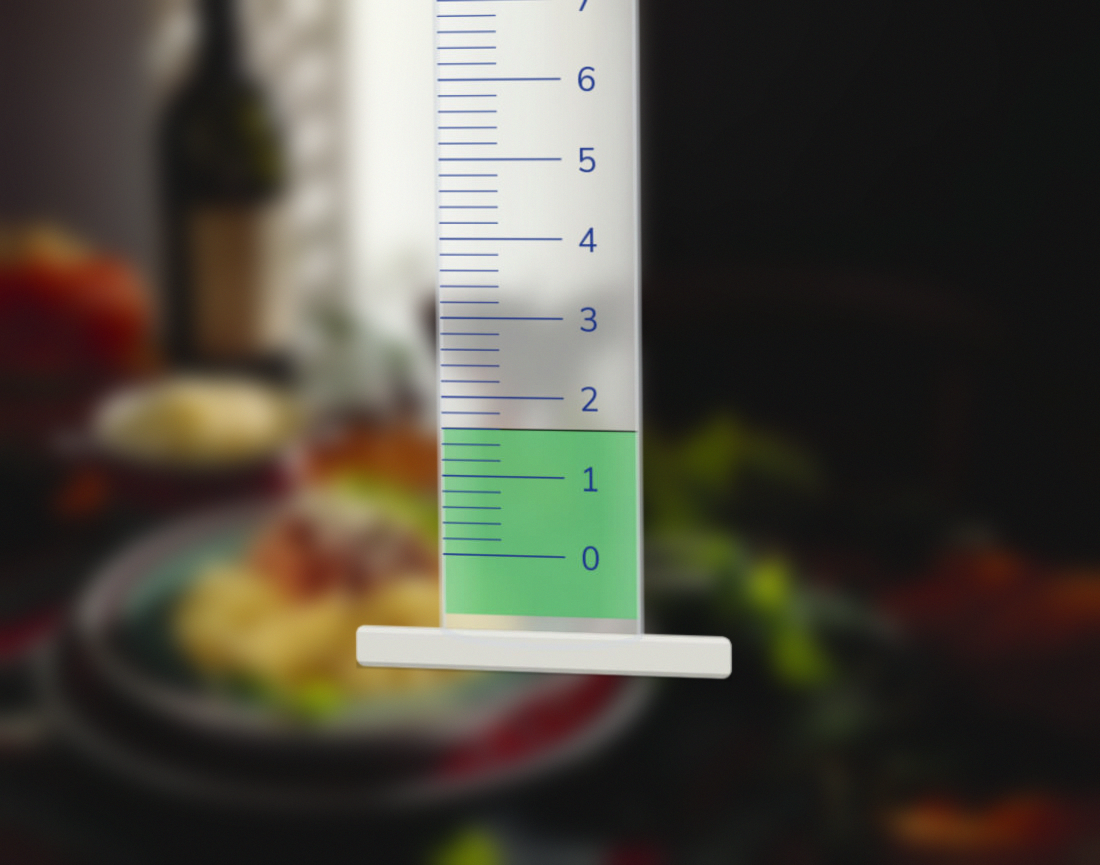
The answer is 1.6 mL
